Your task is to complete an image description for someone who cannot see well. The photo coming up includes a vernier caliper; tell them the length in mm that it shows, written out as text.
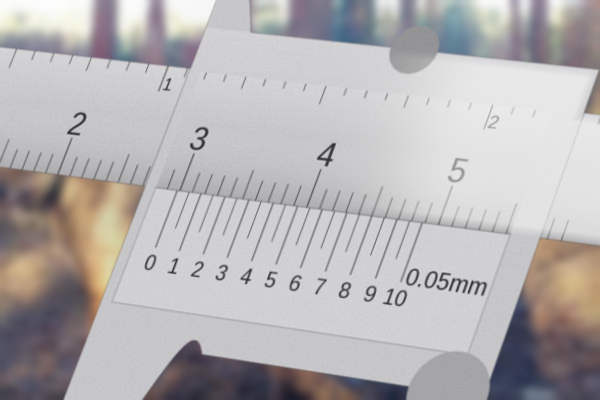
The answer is 29.8 mm
